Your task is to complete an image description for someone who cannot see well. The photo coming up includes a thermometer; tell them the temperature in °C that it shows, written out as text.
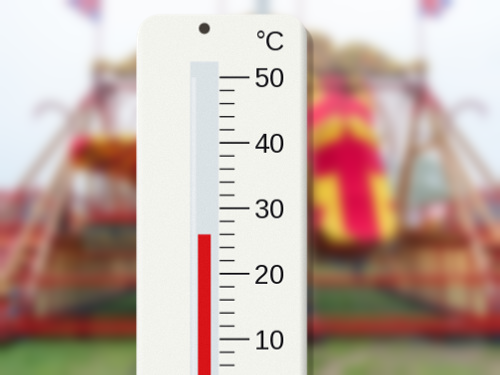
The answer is 26 °C
